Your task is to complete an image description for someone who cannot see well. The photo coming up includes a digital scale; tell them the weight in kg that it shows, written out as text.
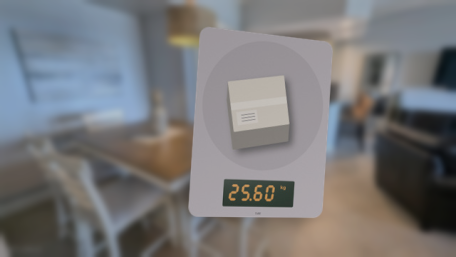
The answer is 25.60 kg
